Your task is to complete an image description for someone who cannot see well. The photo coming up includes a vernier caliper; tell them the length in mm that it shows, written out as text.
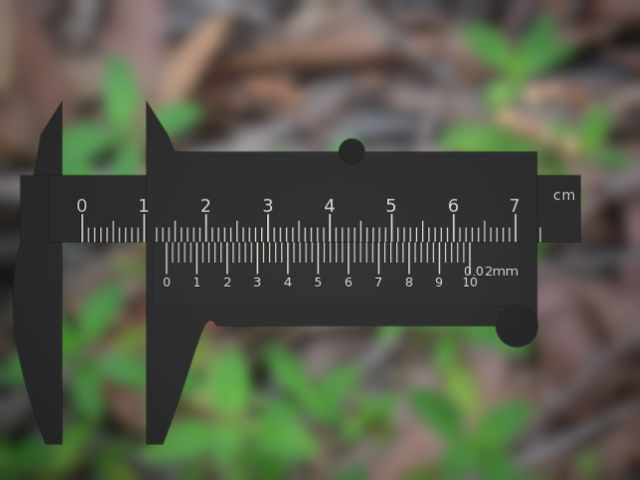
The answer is 13.6 mm
